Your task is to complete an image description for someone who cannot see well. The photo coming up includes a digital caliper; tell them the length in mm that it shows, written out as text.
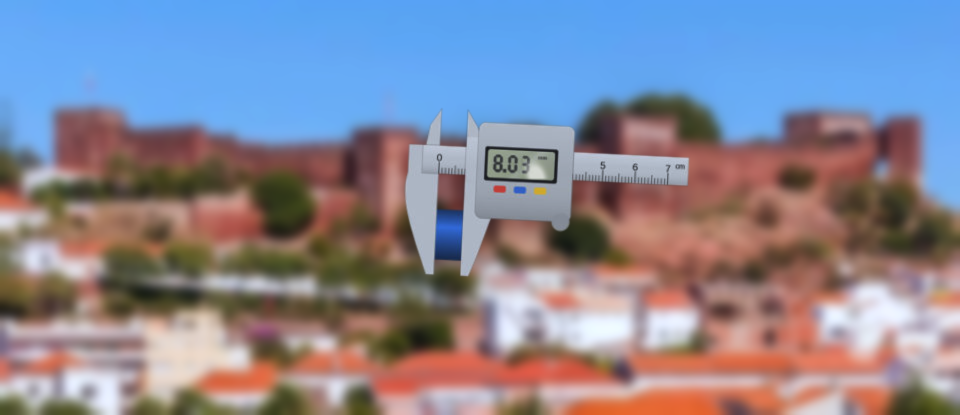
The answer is 8.03 mm
